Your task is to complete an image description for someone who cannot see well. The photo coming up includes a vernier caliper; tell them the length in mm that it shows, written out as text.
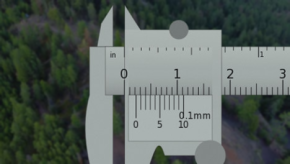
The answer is 2.2 mm
